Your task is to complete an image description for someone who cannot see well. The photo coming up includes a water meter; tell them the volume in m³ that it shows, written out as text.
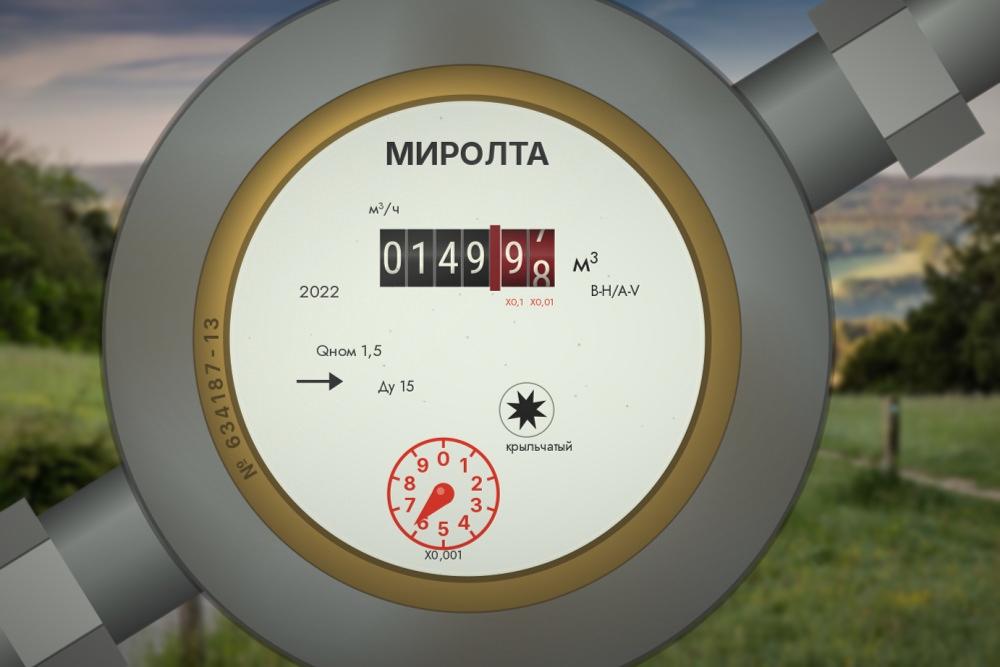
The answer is 149.976 m³
